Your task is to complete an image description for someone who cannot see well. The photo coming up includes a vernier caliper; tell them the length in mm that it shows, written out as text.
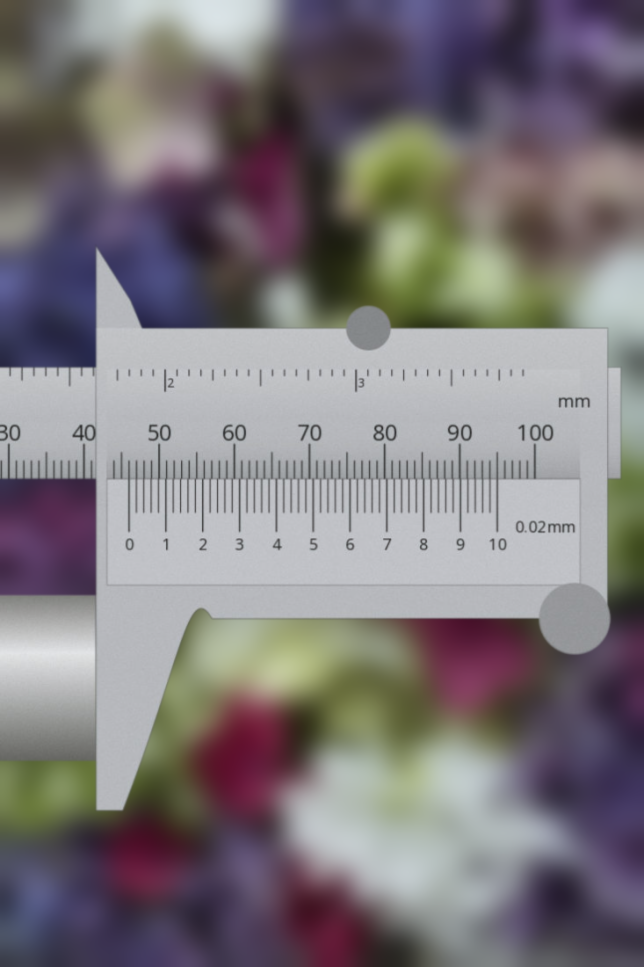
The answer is 46.0 mm
